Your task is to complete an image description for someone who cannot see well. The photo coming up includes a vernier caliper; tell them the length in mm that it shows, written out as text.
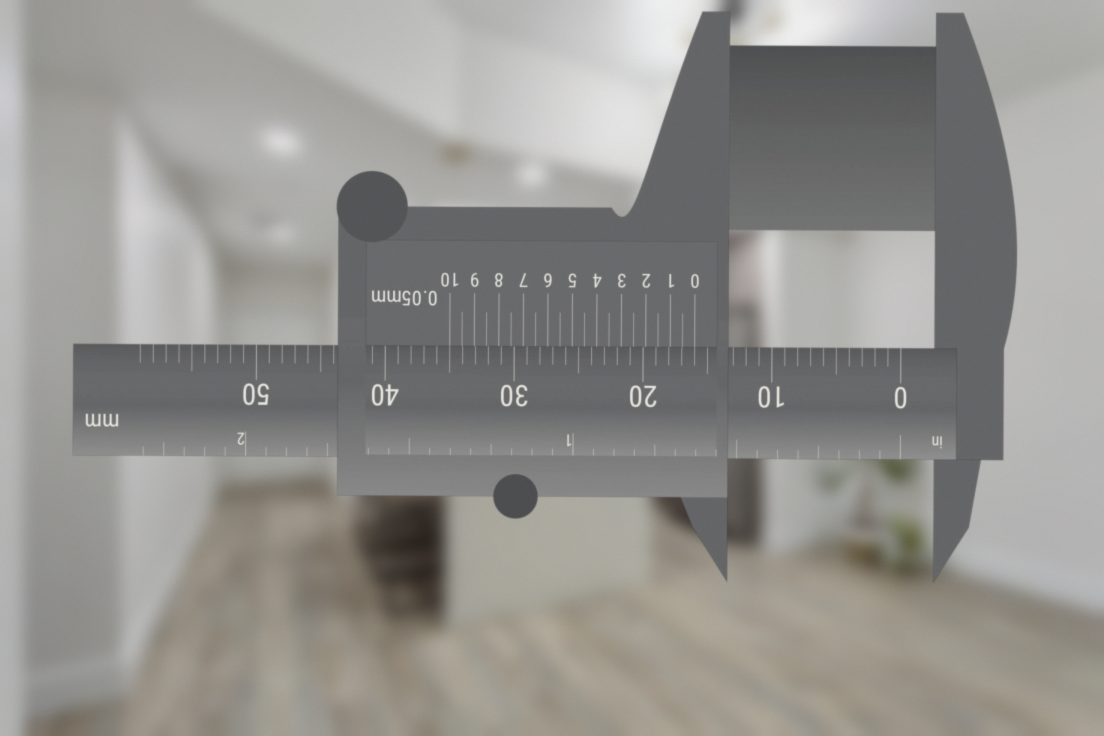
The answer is 16.0 mm
